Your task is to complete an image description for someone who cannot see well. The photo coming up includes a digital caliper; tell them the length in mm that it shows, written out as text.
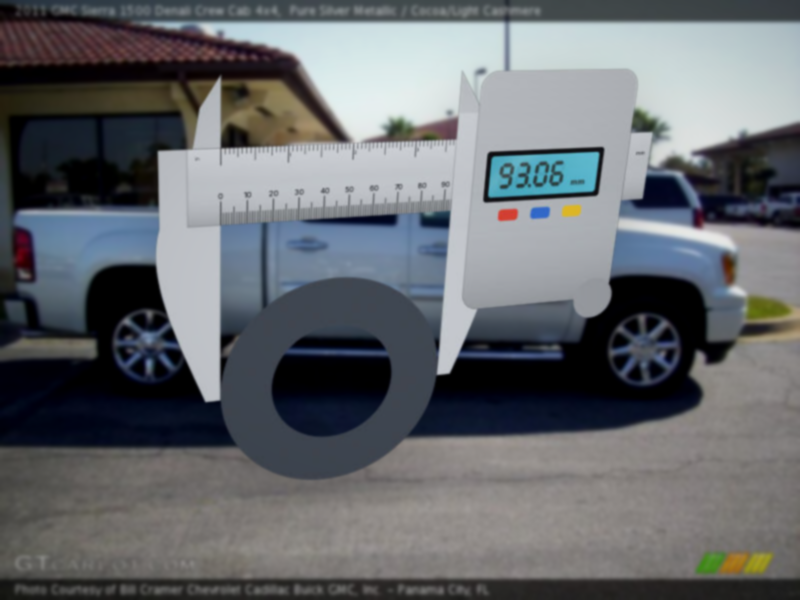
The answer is 93.06 mm
